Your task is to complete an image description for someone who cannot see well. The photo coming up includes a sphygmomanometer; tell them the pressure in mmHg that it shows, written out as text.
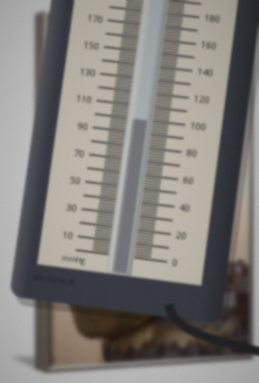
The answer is 100 mmHg
